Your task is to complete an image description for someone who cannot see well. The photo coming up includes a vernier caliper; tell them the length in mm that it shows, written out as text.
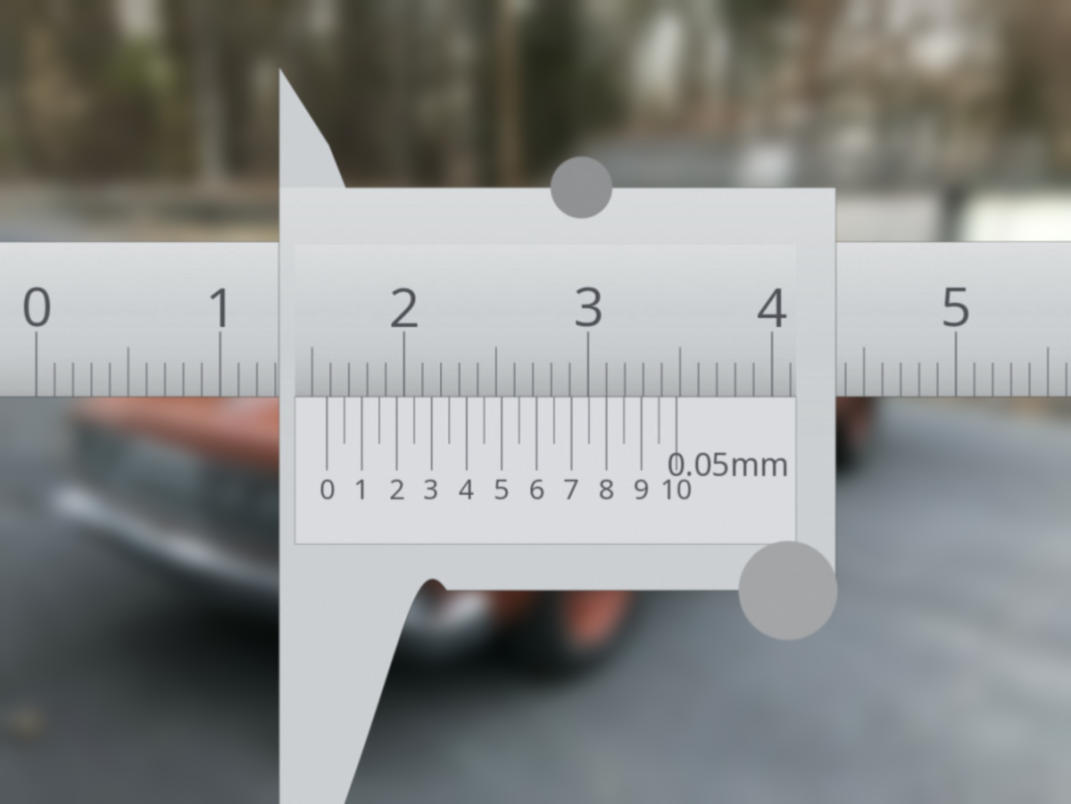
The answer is 15.8 mm
